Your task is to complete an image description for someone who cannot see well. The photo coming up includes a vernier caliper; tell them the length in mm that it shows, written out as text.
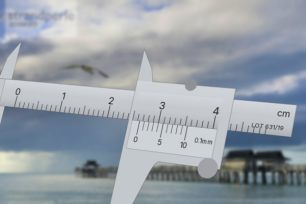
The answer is 26.4 mm
